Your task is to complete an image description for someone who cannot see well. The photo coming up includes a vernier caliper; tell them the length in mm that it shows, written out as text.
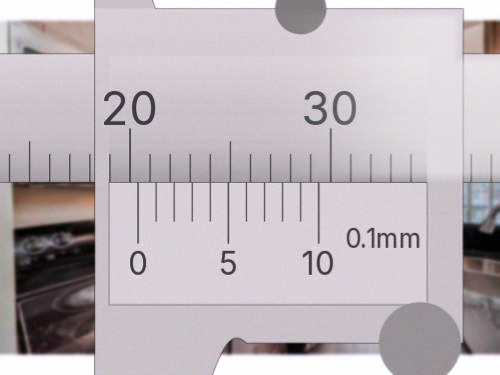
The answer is 20.4 mm
